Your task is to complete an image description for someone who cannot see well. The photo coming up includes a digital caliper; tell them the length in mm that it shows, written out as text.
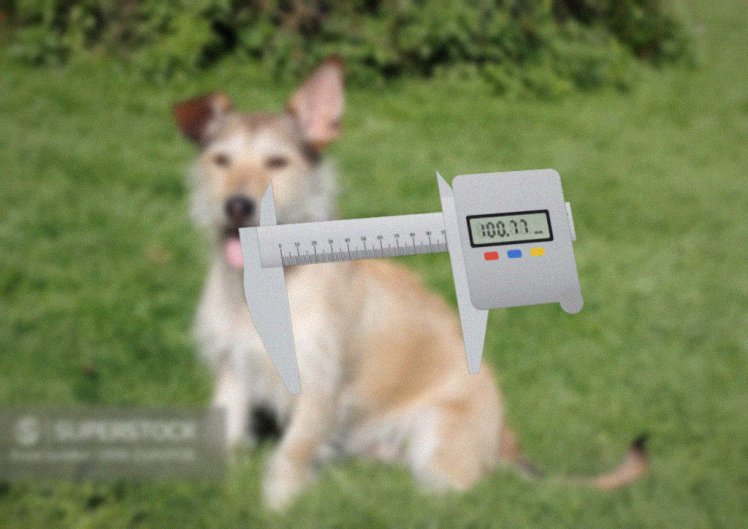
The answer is 100.77 mm
